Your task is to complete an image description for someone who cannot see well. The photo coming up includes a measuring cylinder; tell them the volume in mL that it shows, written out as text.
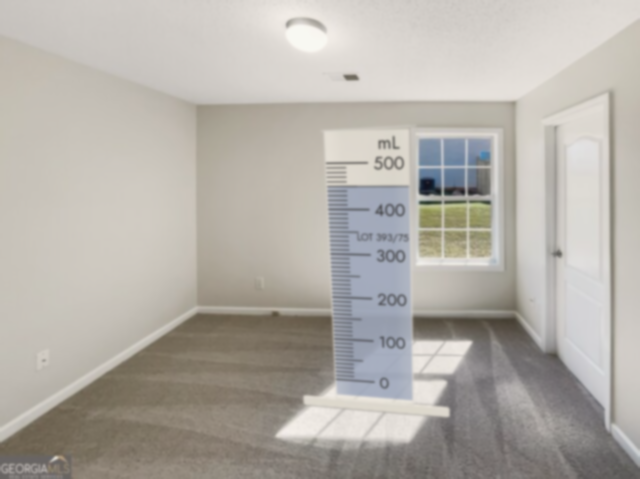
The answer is 450 mL
